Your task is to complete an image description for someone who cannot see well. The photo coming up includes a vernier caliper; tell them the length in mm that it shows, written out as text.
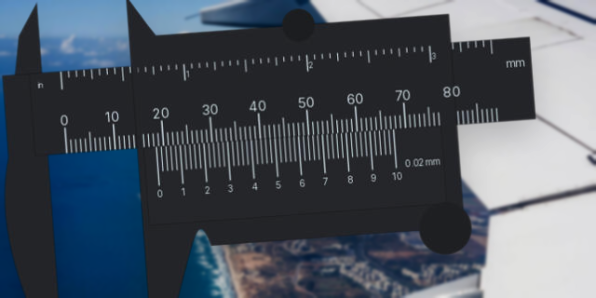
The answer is 18.5 mm
